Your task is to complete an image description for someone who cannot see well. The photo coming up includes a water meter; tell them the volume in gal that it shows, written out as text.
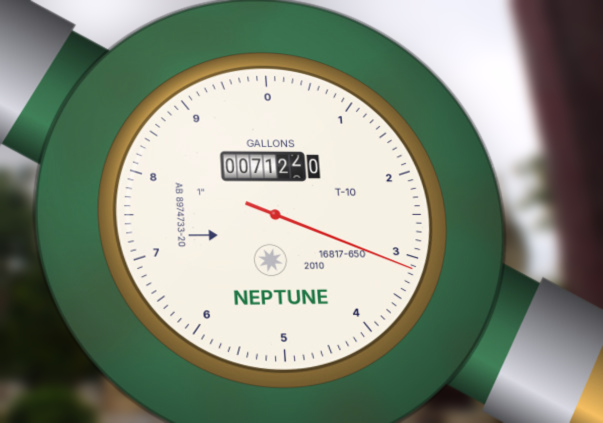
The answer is 71223.1 gal
